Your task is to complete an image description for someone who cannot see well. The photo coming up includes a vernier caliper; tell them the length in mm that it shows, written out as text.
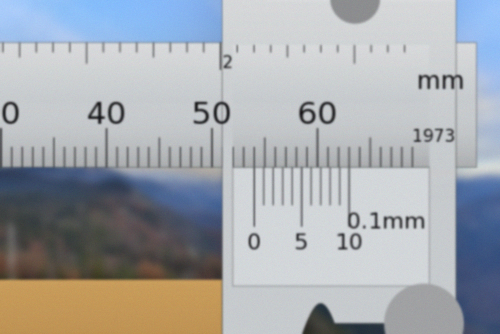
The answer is 54.0 mm
